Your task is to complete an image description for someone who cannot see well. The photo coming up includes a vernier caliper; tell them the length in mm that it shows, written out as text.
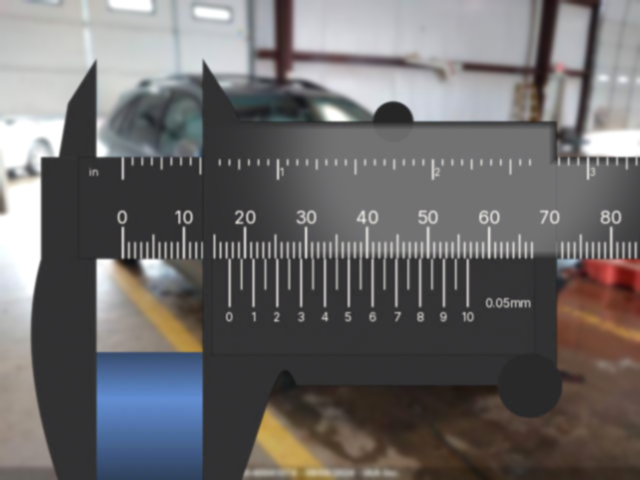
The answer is 17.5 mm
